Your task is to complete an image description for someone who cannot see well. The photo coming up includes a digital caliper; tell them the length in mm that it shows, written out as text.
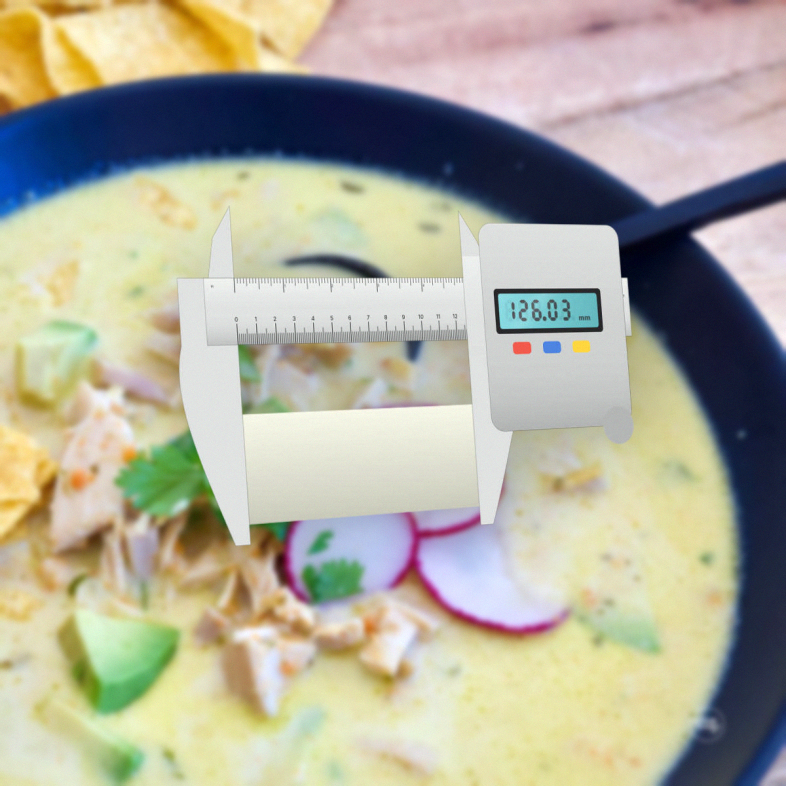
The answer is 126.03 mm
